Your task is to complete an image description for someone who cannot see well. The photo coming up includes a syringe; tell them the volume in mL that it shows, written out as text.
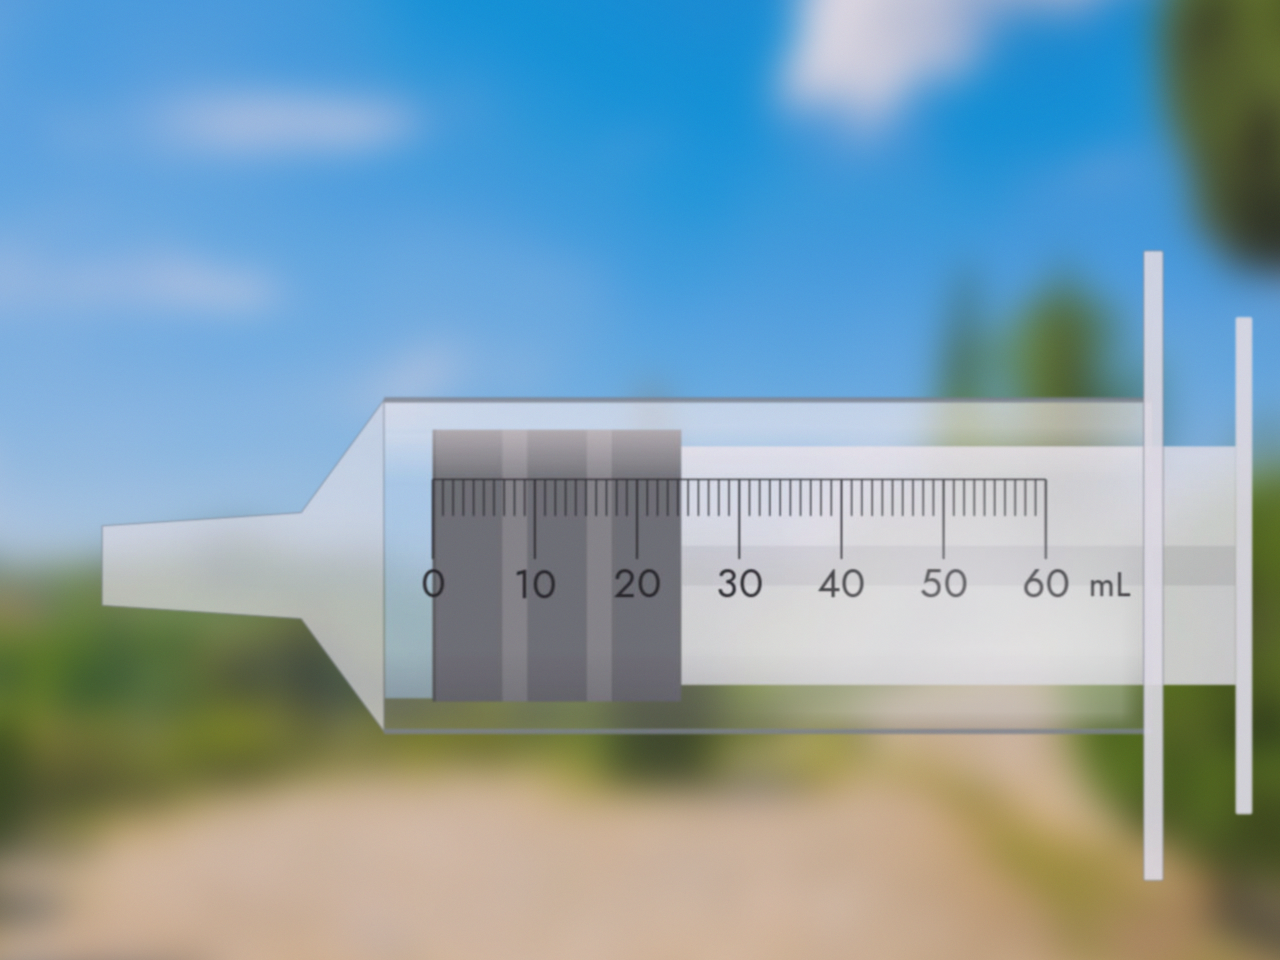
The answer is 0 mL
